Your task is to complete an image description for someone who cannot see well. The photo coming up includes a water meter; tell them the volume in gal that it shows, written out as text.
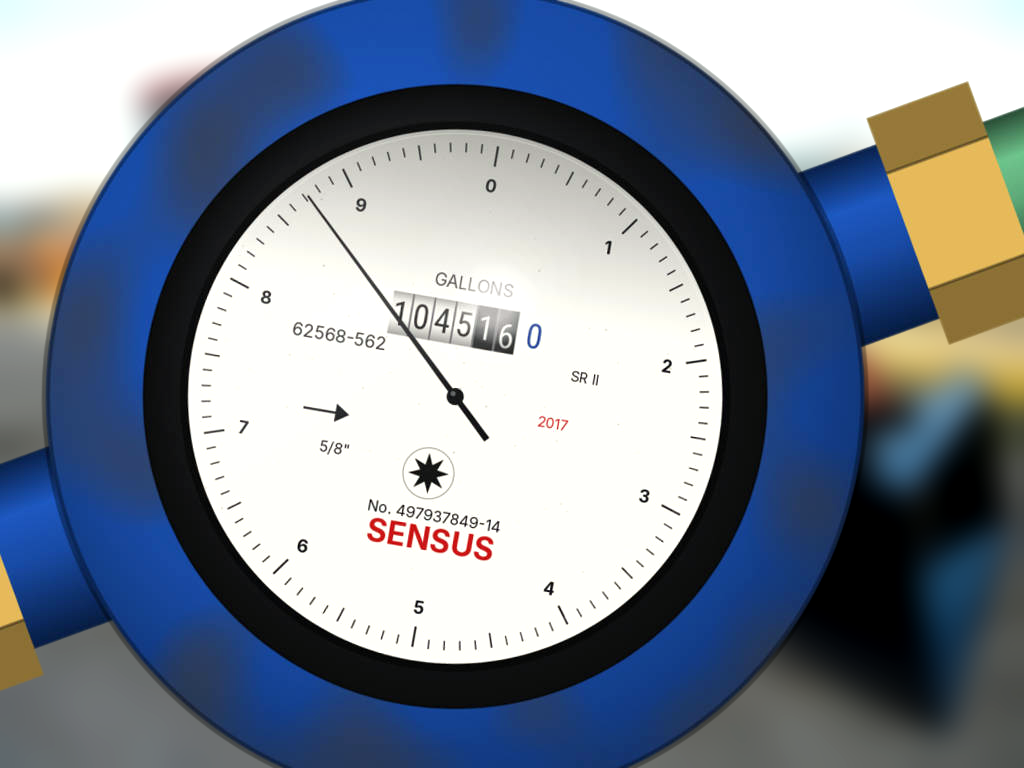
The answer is 1045158.7 gal
